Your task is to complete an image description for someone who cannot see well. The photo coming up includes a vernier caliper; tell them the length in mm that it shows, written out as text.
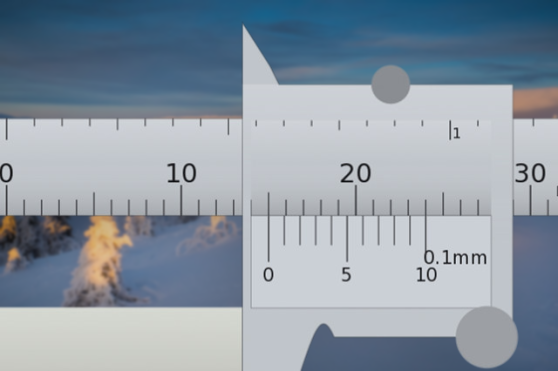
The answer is 15.0 mm
